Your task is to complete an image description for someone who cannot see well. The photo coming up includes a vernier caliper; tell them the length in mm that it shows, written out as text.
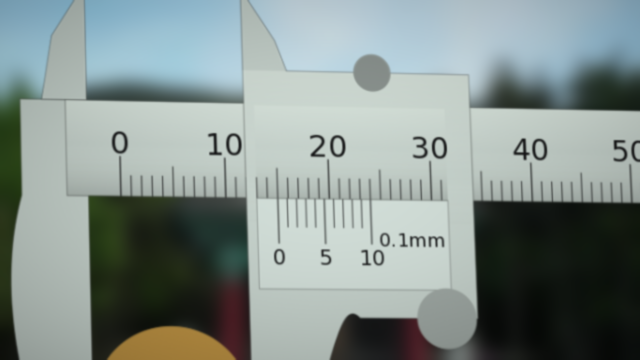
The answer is 15.0 mm
